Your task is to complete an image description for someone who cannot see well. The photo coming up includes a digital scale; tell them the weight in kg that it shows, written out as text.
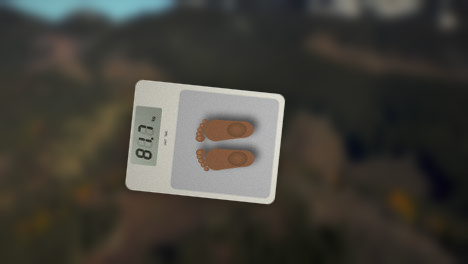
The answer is 81.7 kg
